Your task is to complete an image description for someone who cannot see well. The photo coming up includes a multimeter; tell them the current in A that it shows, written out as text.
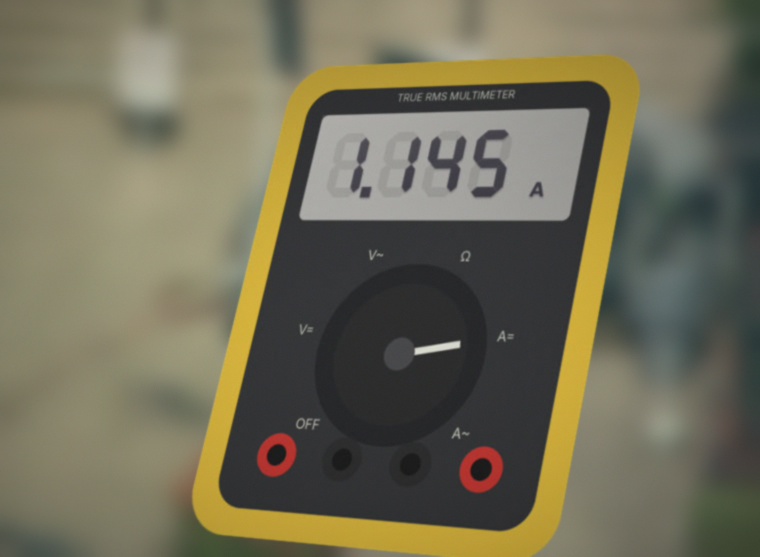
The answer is 1.145 A
